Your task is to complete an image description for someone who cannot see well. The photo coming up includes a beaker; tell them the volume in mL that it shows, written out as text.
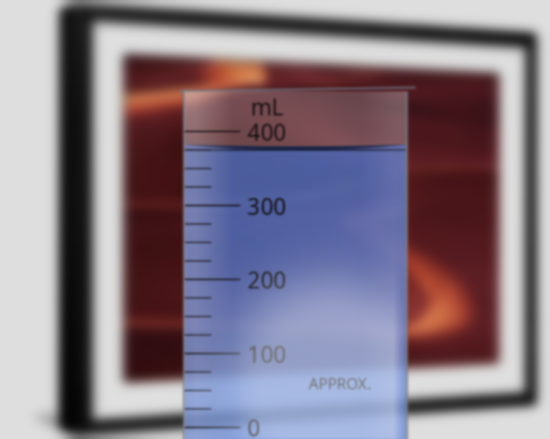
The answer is 375 mL
